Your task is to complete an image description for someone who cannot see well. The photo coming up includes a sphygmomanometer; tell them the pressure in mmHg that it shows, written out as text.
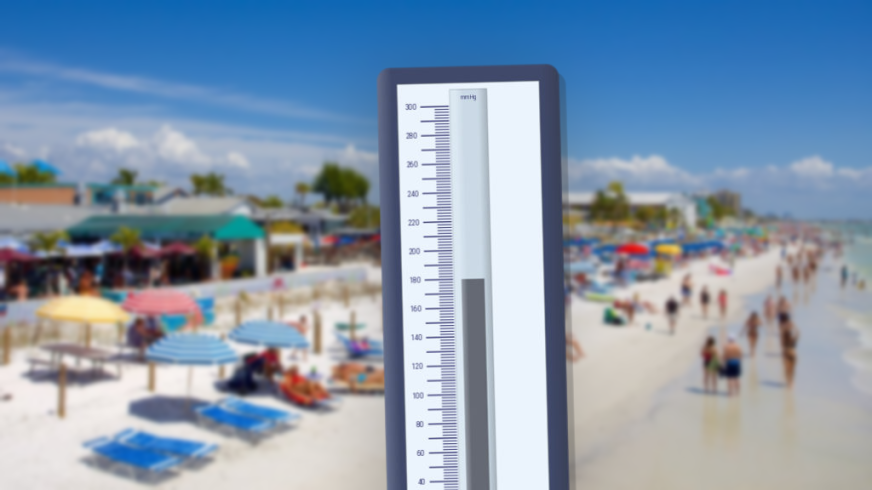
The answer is 180 mmHg
